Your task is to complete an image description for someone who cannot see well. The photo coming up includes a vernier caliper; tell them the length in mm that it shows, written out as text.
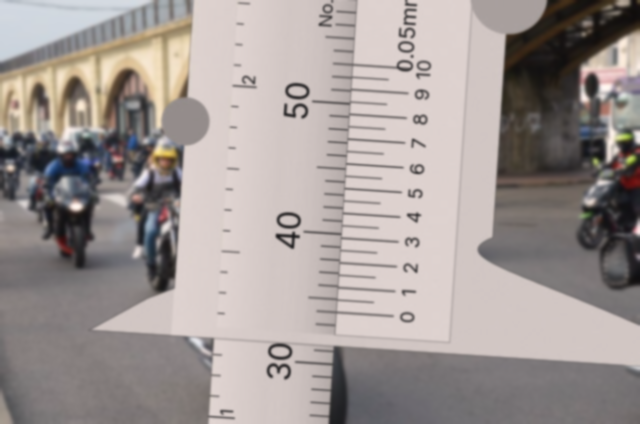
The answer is 34.0 mm
